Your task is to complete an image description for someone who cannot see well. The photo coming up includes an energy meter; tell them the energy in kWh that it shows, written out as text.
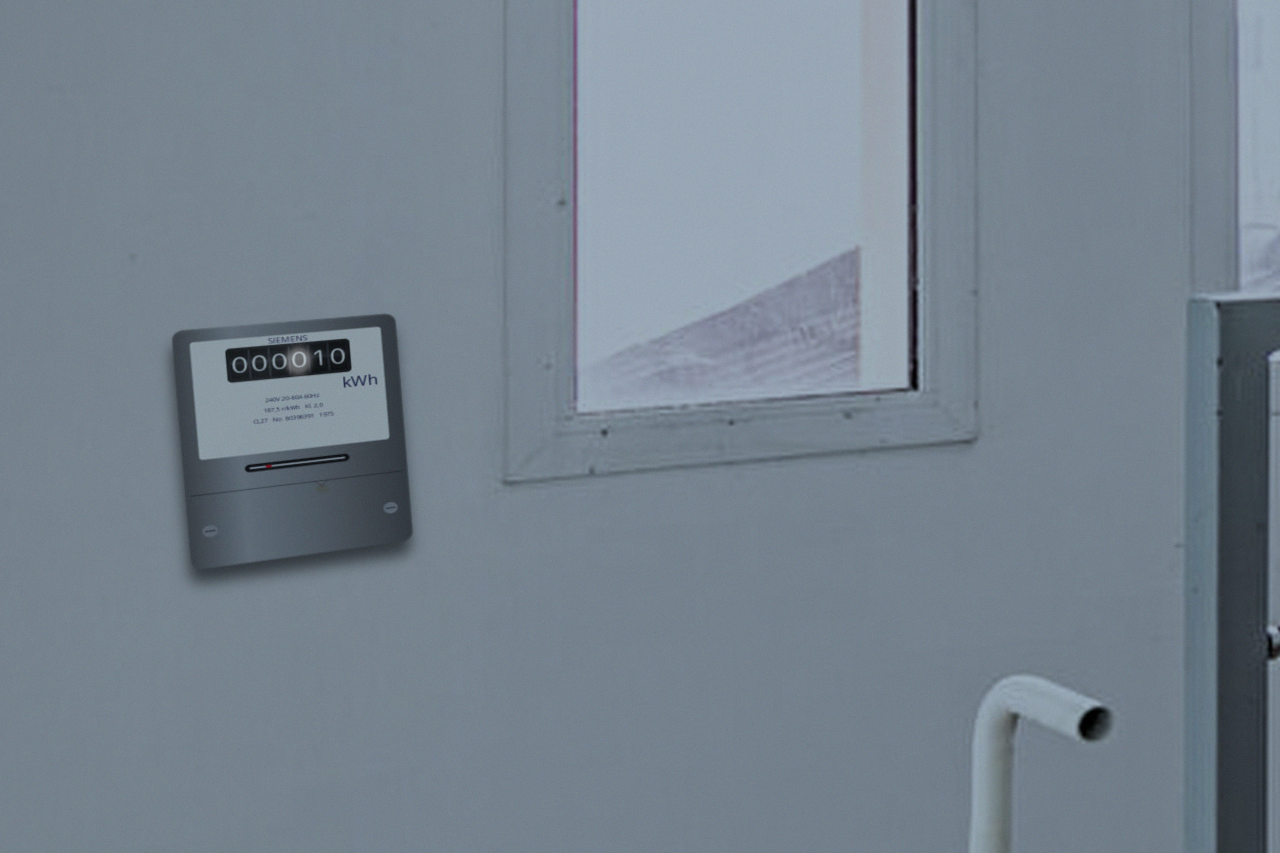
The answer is 10 kWh
